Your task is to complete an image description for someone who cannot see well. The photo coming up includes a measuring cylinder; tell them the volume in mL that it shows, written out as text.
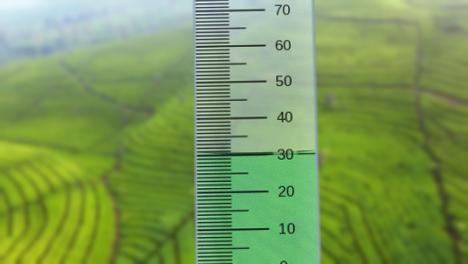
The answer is 30 mL
